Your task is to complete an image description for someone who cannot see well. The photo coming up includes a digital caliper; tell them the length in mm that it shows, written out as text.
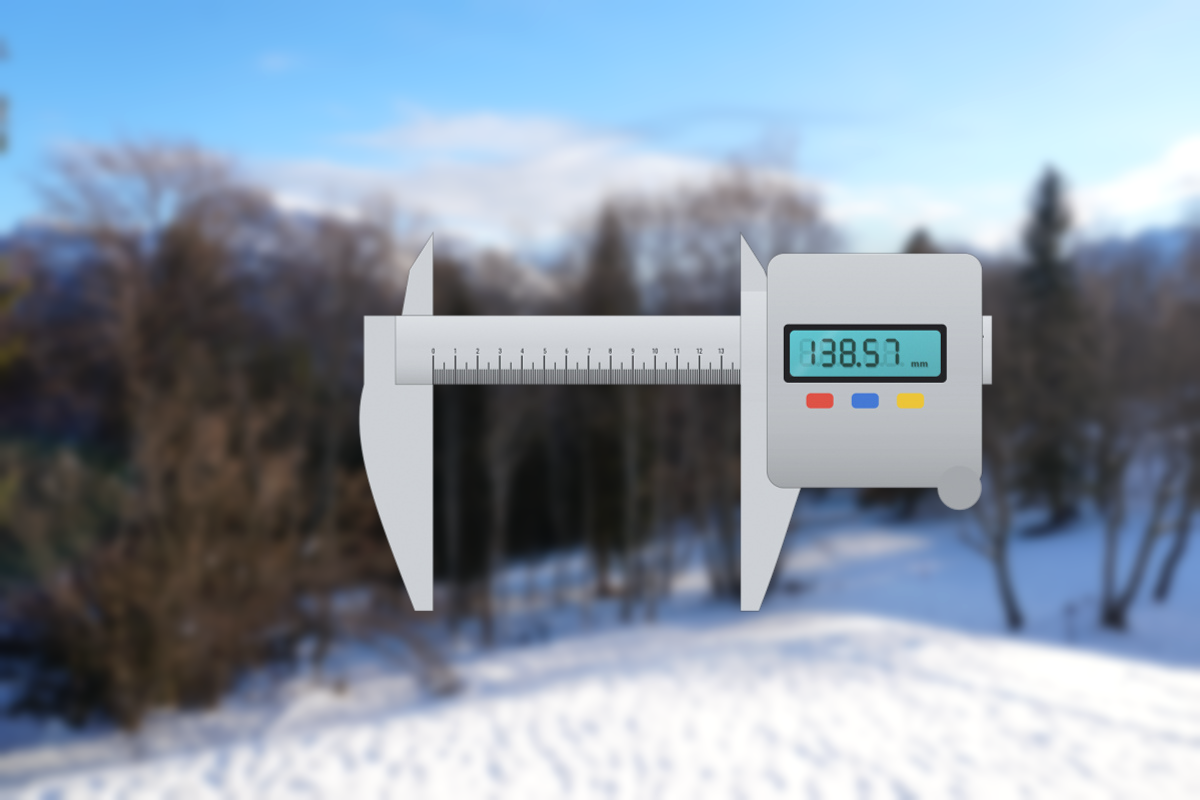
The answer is 138.57 mm
